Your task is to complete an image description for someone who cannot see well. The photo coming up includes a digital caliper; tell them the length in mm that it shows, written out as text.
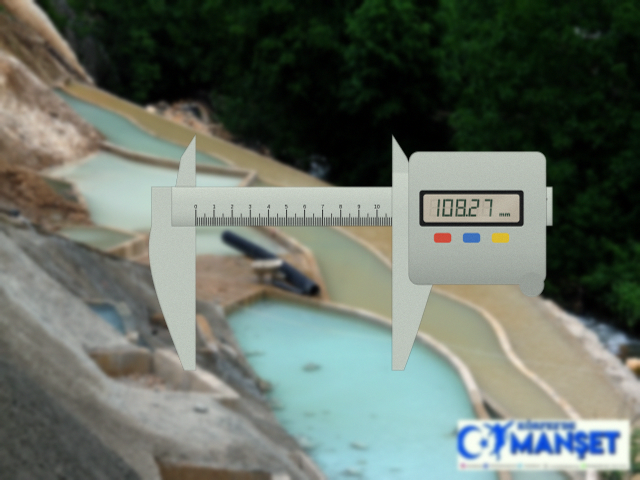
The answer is 108.27 mm
